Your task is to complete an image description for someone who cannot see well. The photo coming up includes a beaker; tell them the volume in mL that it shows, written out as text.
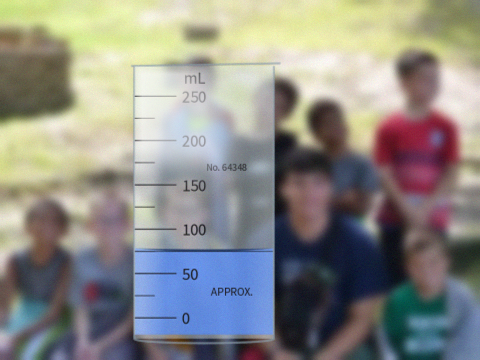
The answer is 75 mL
